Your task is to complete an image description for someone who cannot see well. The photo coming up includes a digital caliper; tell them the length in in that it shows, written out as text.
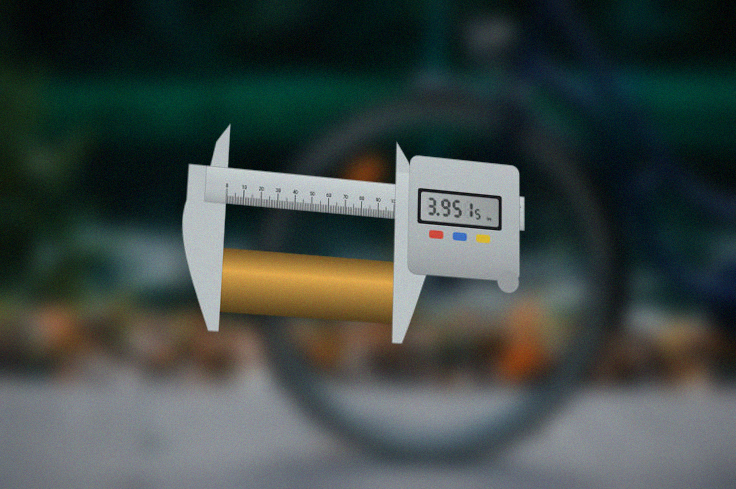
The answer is 3.9515 in
